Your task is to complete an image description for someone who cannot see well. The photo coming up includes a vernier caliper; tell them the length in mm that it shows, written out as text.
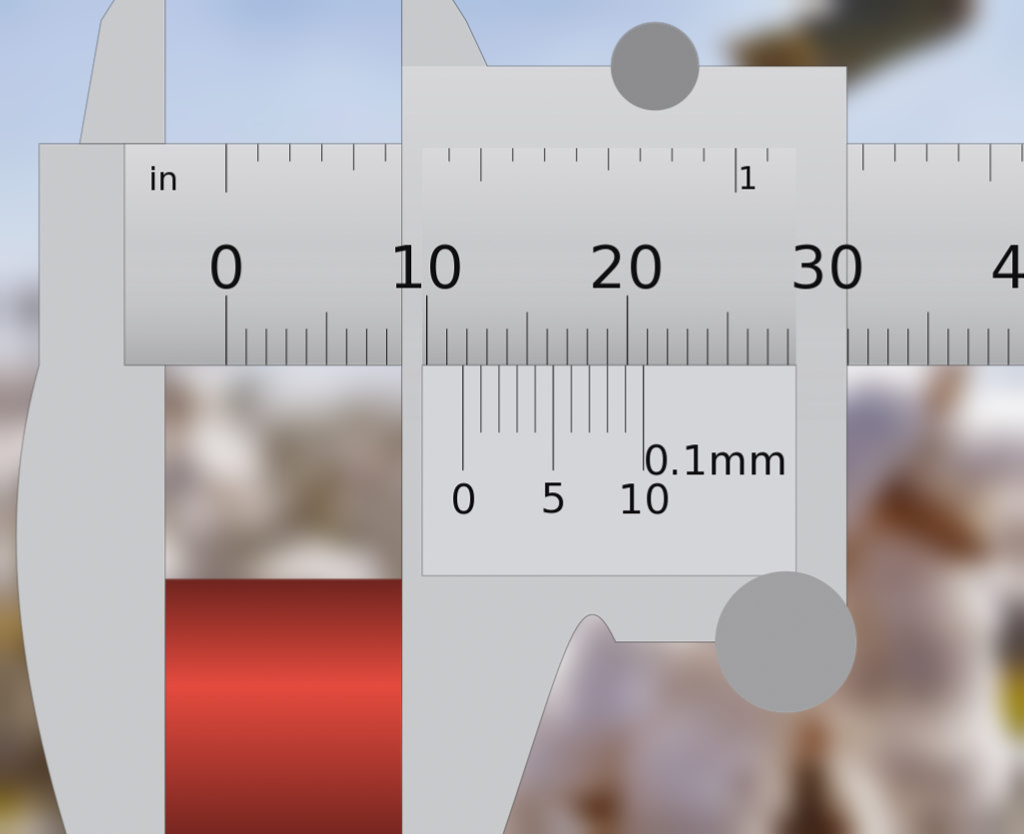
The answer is 11.8 mm
